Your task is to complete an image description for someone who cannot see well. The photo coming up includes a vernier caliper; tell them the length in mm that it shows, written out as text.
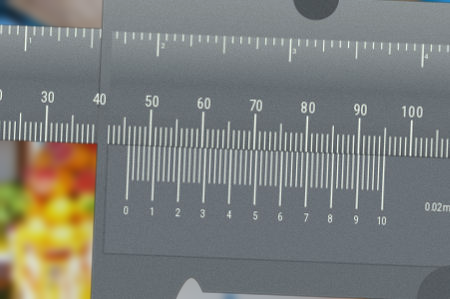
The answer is 46.0 mm
